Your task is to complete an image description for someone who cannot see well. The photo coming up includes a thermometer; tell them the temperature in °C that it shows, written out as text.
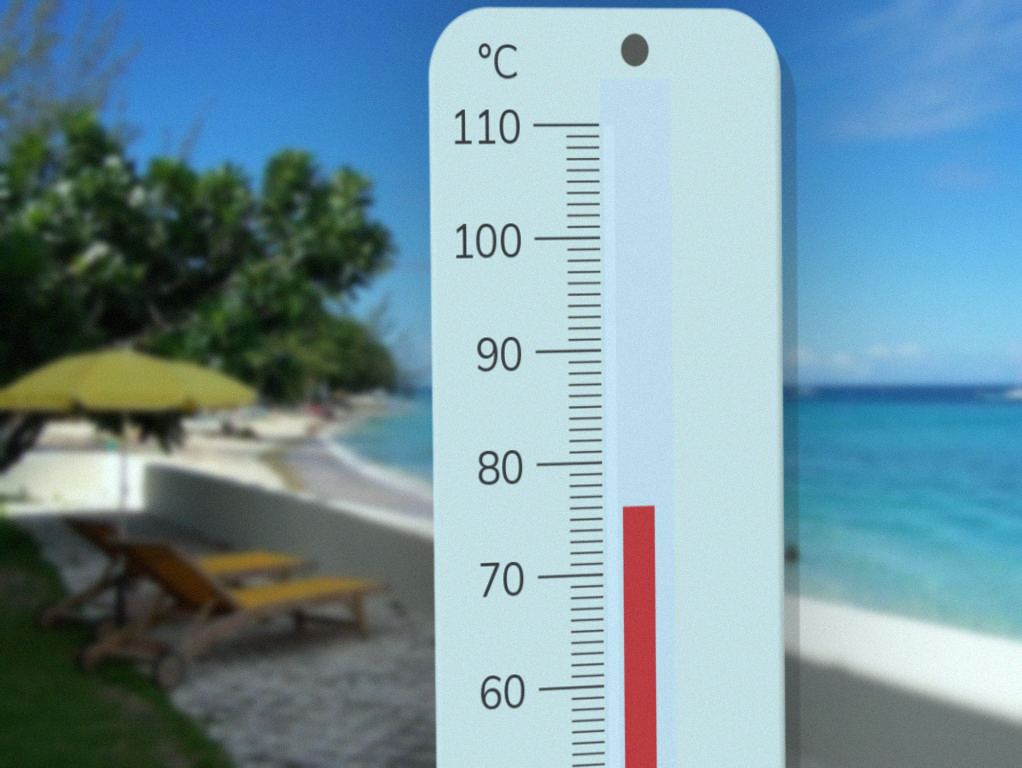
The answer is 76 °C
